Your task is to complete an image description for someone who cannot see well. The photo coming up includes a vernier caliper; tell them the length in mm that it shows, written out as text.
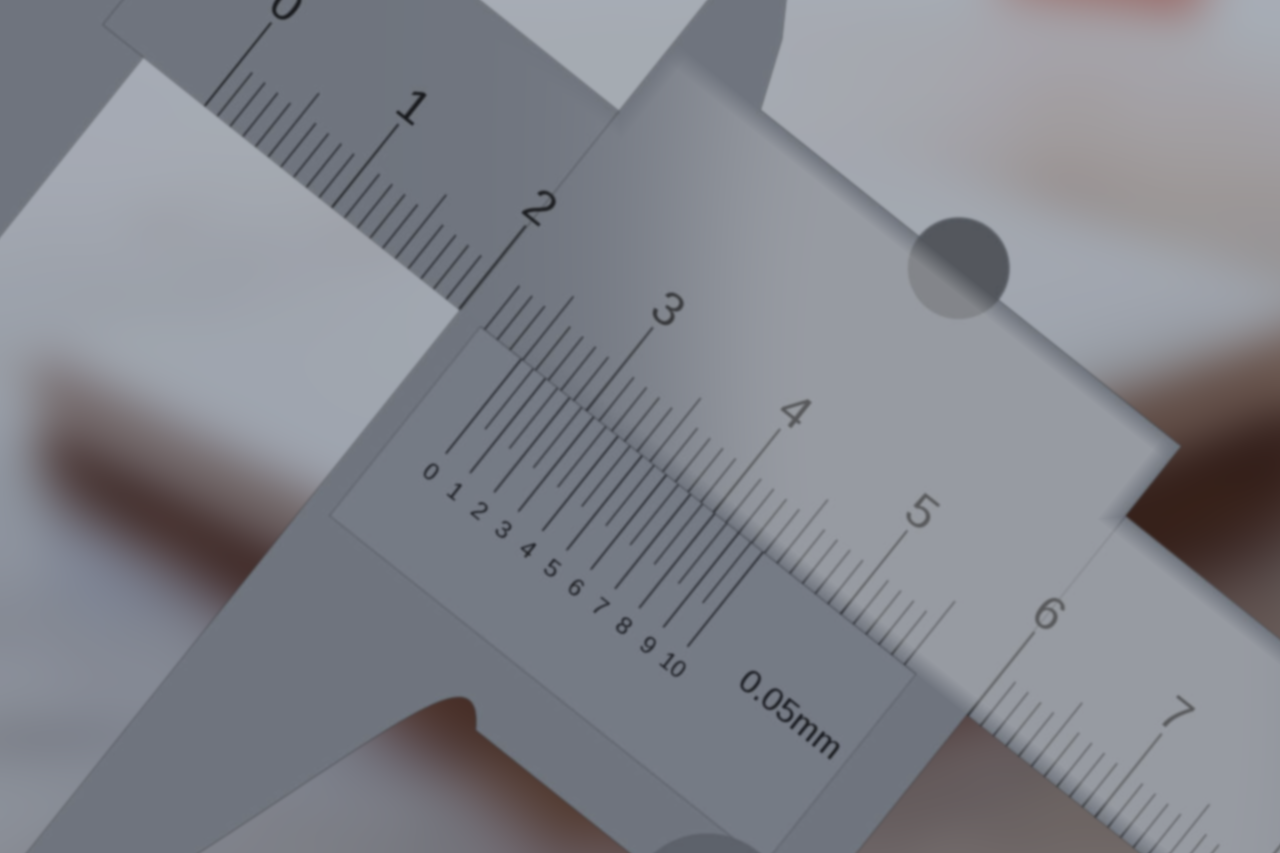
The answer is 24.9 mm
